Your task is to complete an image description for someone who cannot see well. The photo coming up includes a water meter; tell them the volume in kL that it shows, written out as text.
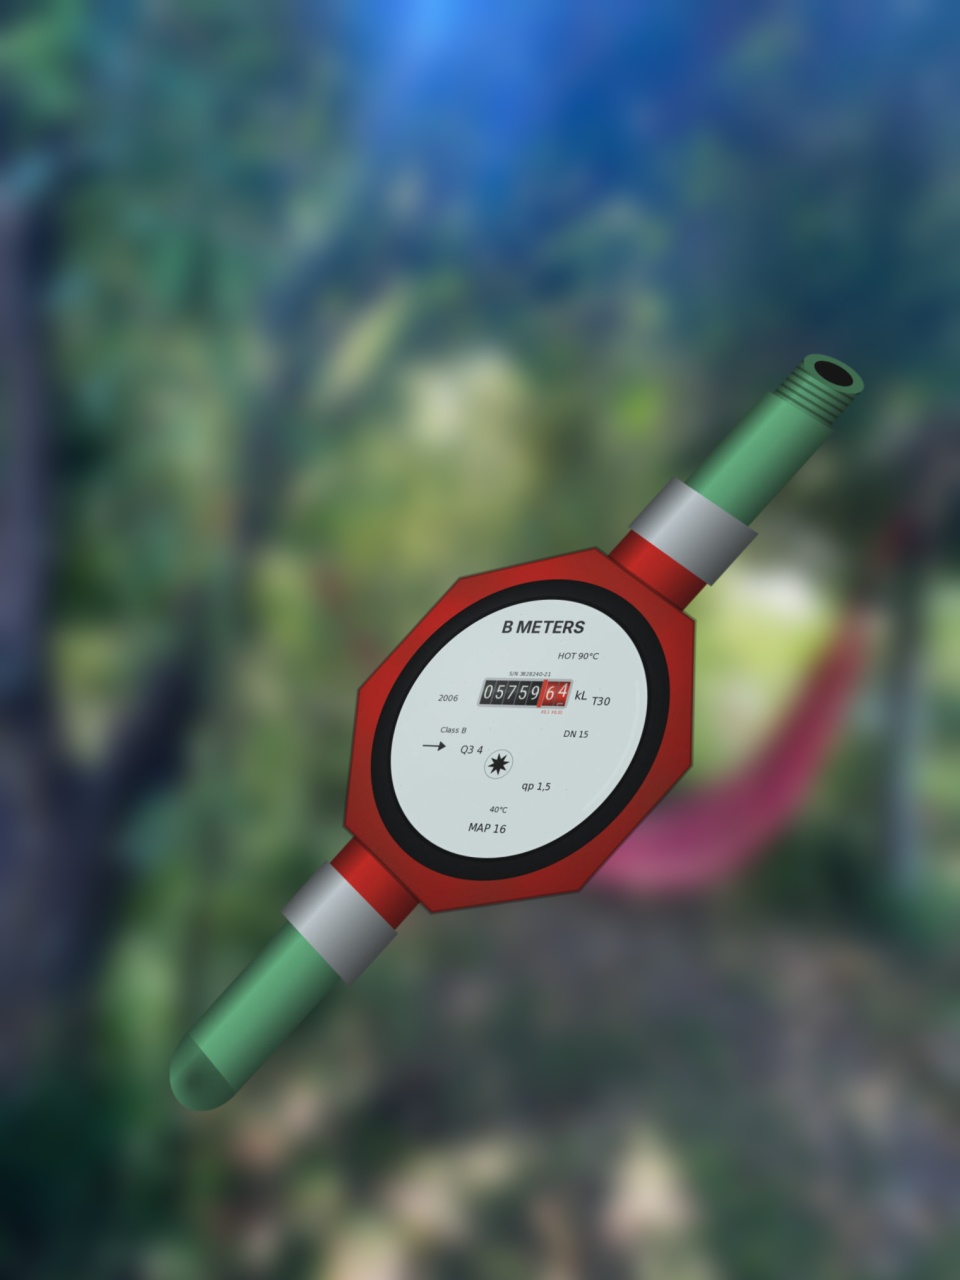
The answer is 5759.64 kL
